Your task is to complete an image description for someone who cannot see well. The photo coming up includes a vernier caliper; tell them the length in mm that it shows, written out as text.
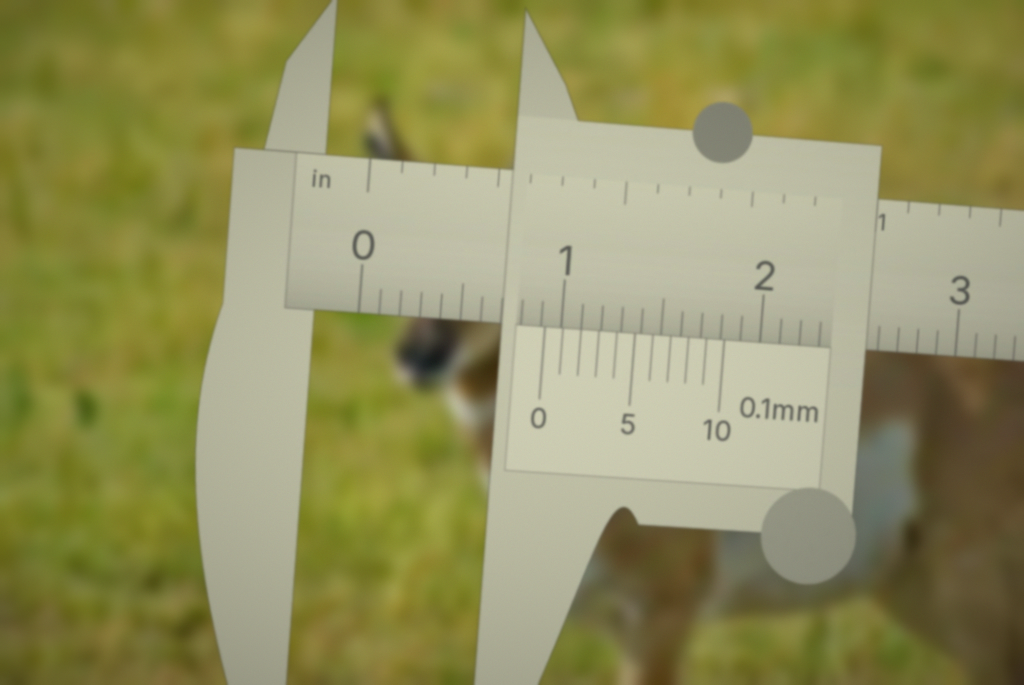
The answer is 9.2 mm
